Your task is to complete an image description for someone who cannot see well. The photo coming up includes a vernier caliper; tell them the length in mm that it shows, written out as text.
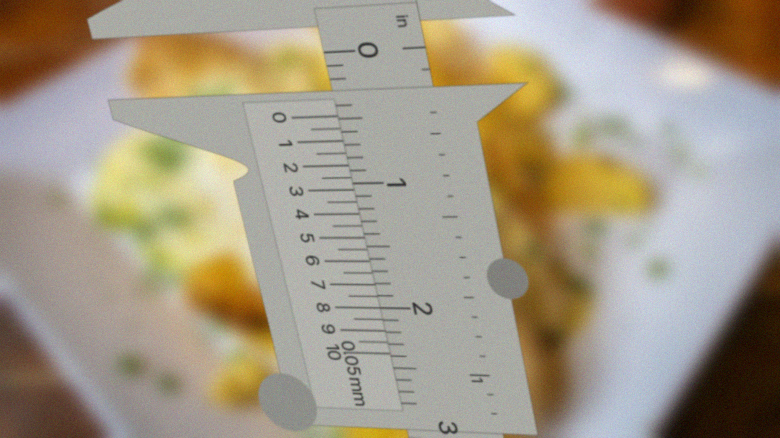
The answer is 4.8 mm
